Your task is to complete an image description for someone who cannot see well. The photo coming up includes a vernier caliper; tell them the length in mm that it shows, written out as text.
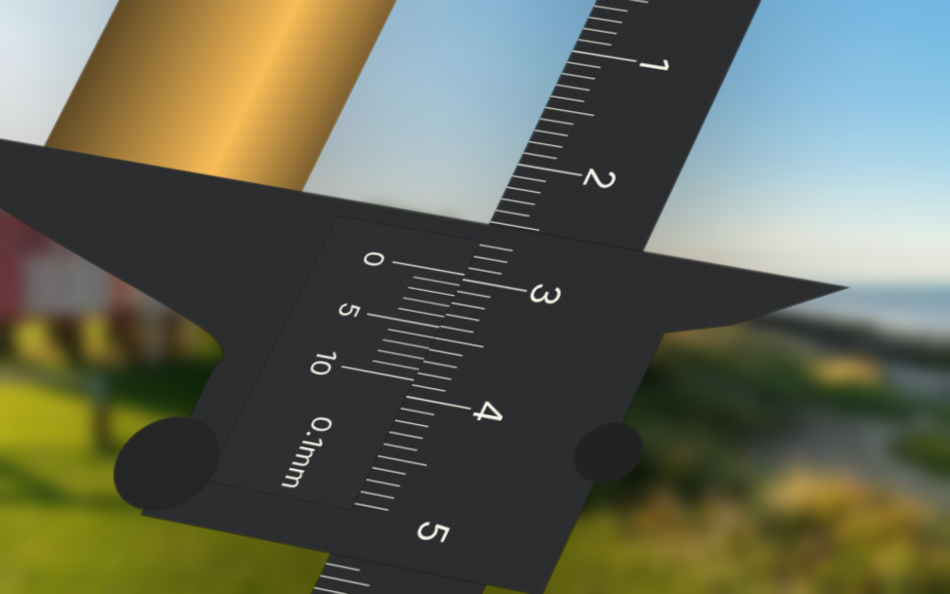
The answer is 29.6 mm
